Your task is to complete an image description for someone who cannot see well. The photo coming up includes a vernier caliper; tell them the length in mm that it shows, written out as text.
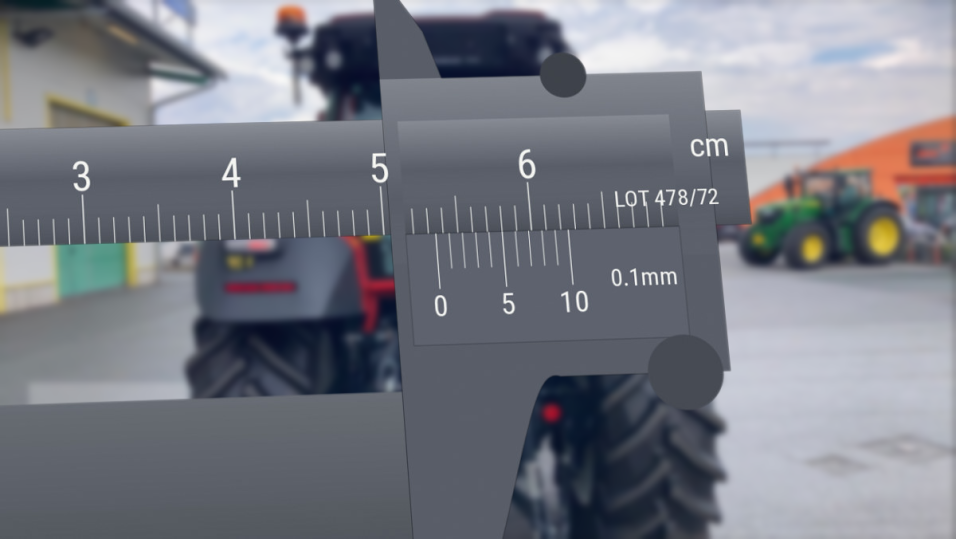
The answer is 53.5 mm
